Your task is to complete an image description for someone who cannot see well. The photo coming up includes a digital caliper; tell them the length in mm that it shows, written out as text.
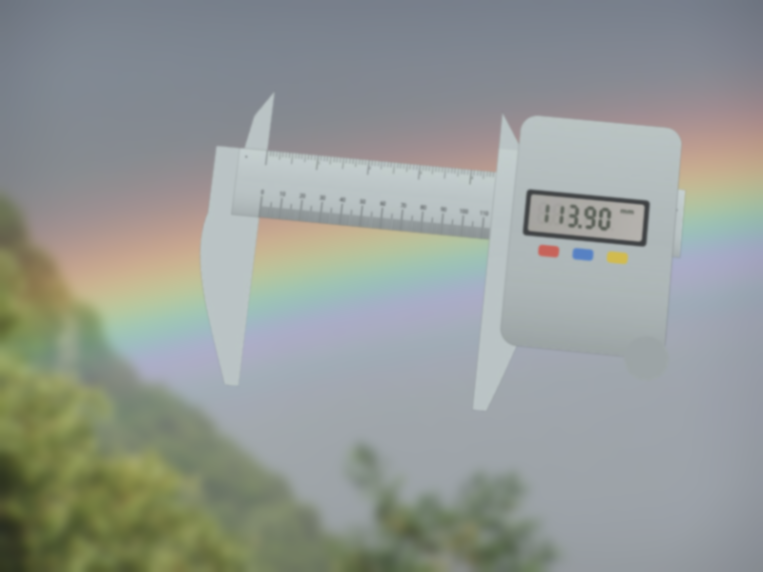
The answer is 113.90 mm
